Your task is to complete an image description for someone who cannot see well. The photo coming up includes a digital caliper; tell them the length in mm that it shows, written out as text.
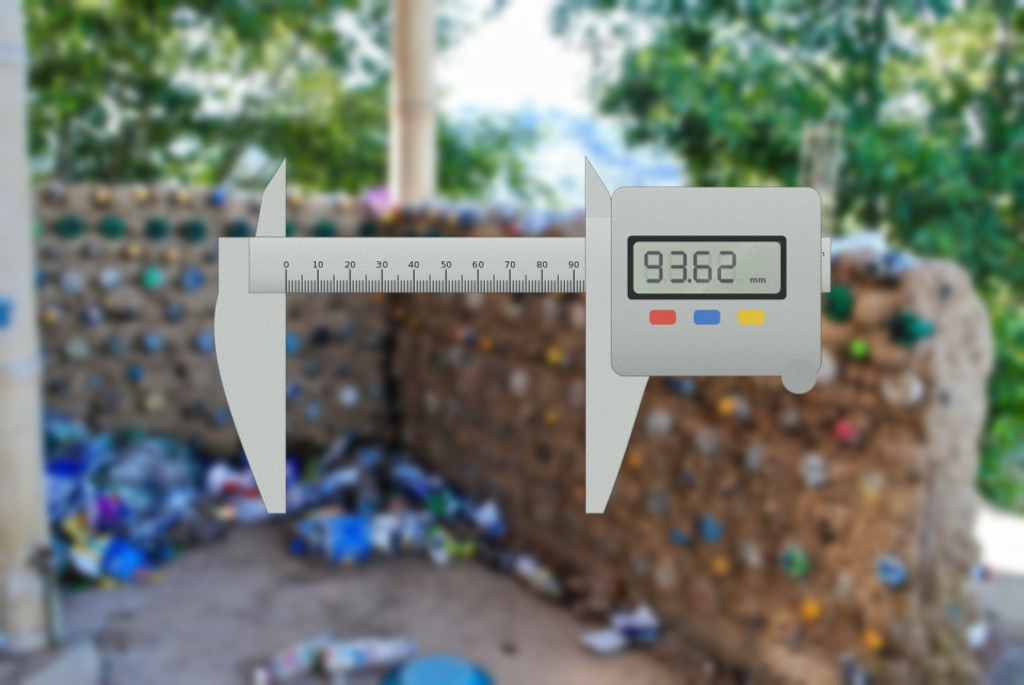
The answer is 93.62 mm
